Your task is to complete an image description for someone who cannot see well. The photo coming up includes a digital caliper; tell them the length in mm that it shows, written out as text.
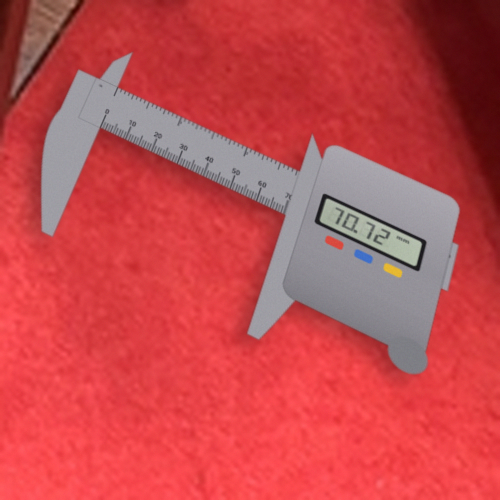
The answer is 70.72 mm
